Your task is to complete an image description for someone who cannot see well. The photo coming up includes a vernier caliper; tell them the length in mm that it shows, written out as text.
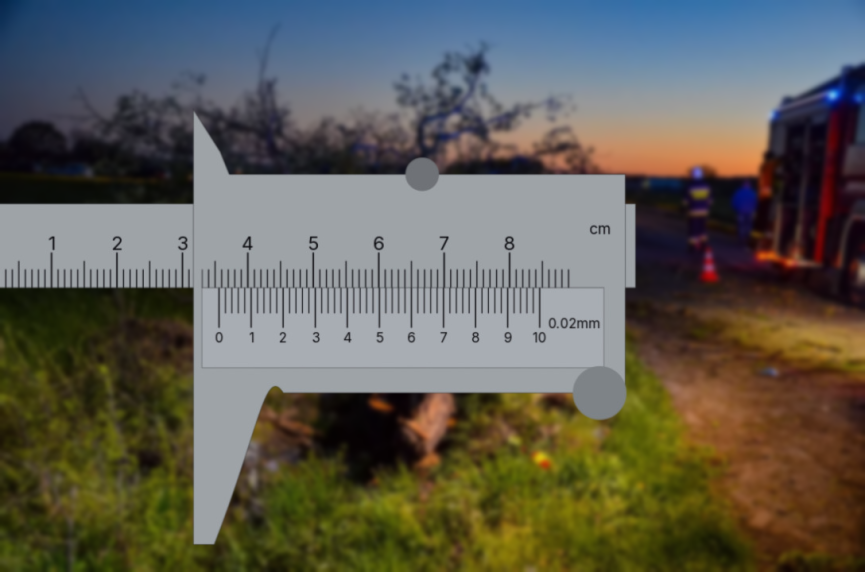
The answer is 35.6 mm
